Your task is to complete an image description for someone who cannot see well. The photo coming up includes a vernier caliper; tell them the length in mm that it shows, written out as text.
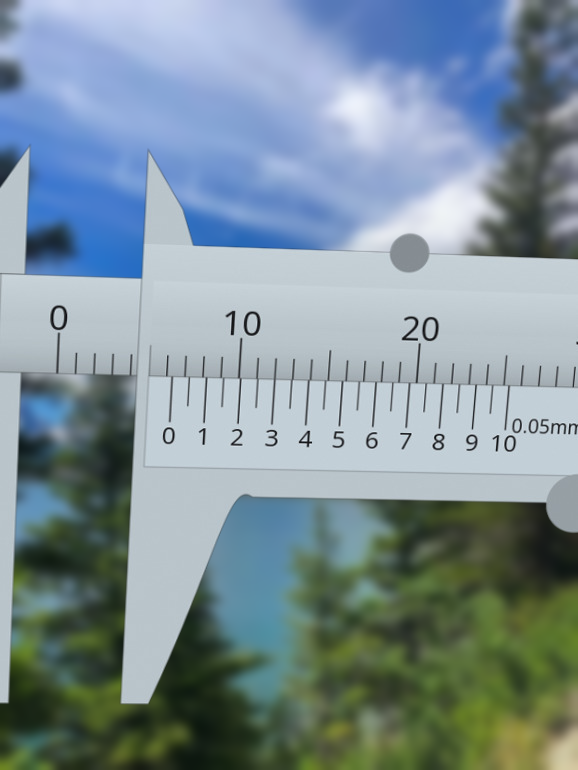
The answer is 6.3 mm
